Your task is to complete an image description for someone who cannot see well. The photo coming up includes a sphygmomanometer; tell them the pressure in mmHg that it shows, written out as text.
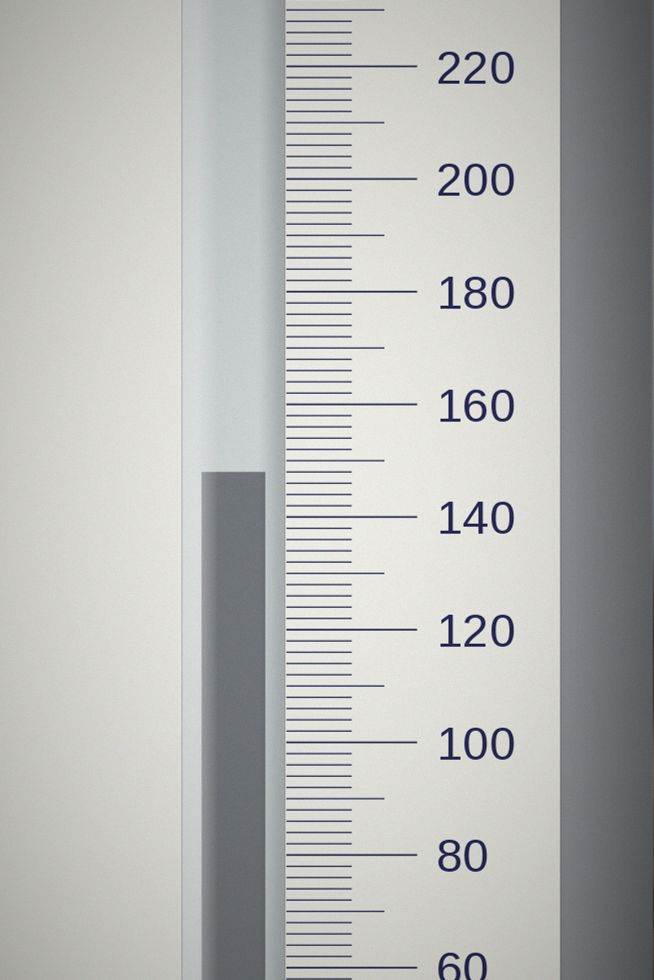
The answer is 148 mmHg
